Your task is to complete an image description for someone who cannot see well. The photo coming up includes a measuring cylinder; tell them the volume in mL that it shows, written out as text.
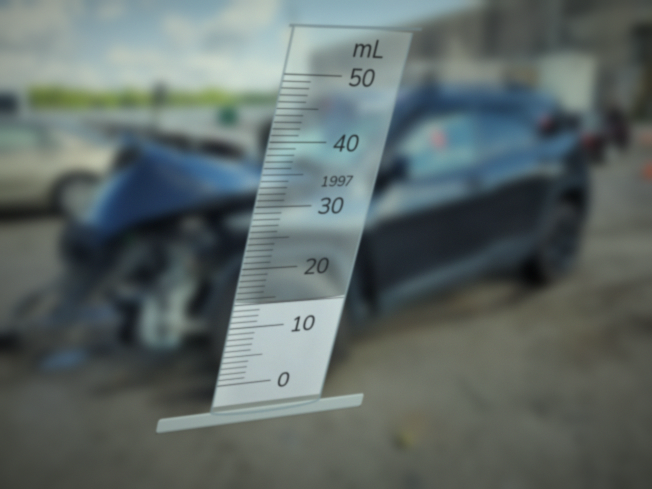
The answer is 14 mL
